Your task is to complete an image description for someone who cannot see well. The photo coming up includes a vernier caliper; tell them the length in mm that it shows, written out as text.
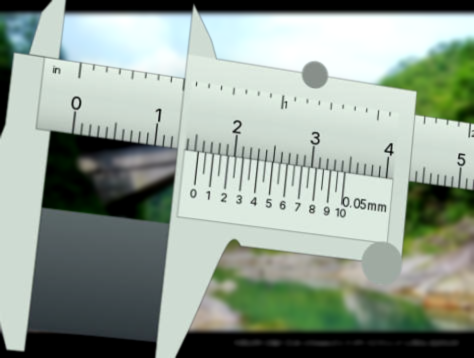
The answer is 15.4 mm
